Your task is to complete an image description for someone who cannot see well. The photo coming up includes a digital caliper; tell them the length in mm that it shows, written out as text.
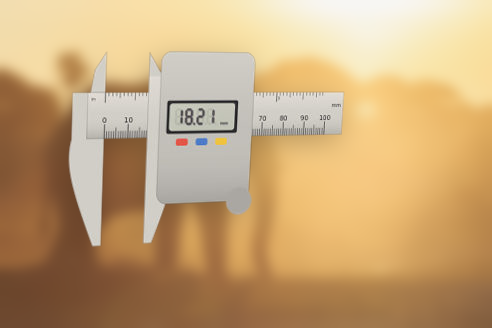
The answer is 18.21 mm
